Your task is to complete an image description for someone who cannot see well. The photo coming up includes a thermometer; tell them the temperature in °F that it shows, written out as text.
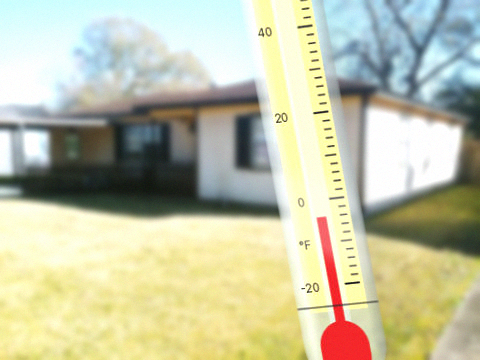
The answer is -4 °F
